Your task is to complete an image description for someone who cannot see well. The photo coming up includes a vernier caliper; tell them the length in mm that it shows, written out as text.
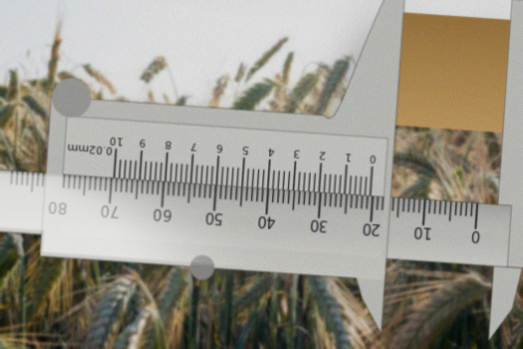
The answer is 20.5 mm
